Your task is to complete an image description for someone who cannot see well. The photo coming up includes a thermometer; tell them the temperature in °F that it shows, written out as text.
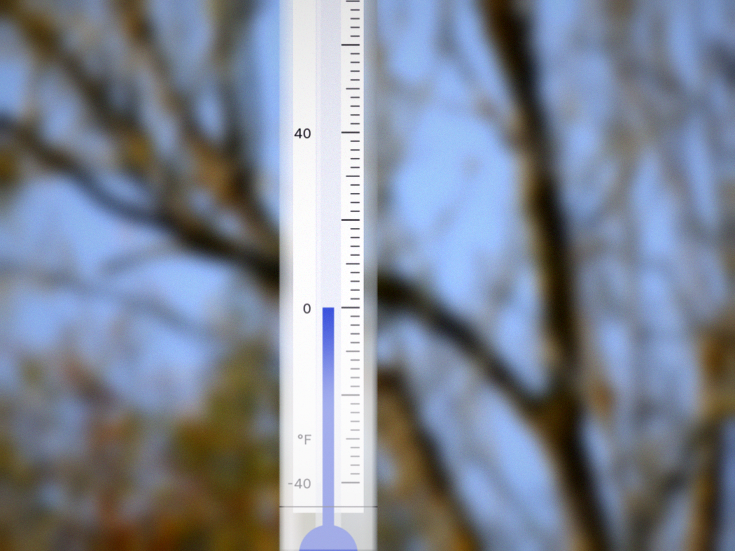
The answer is 0 °F
